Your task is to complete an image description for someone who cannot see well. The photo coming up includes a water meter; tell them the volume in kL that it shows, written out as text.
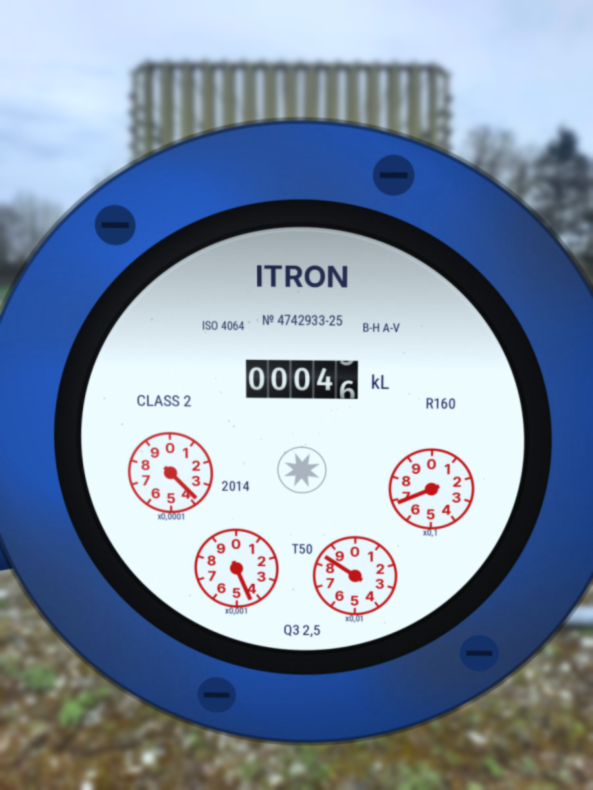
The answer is 45.6843 kL
